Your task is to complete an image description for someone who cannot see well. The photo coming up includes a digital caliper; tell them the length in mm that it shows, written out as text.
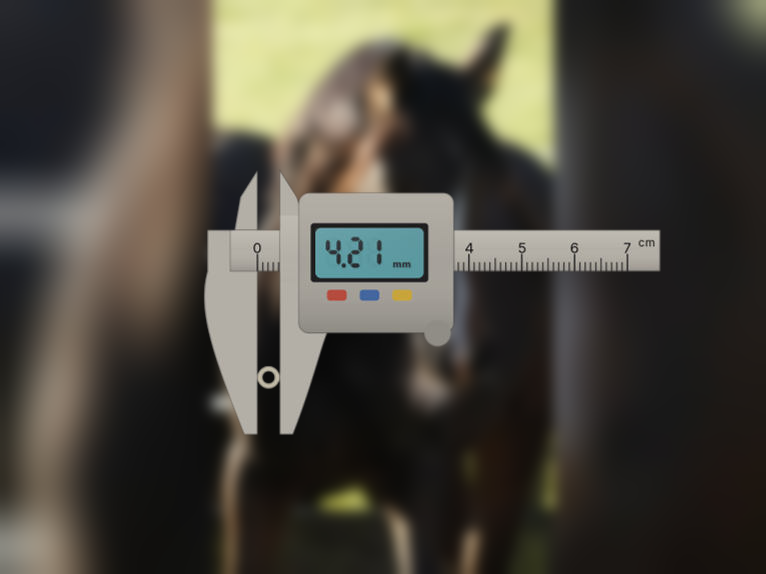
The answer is 4.21 mm
